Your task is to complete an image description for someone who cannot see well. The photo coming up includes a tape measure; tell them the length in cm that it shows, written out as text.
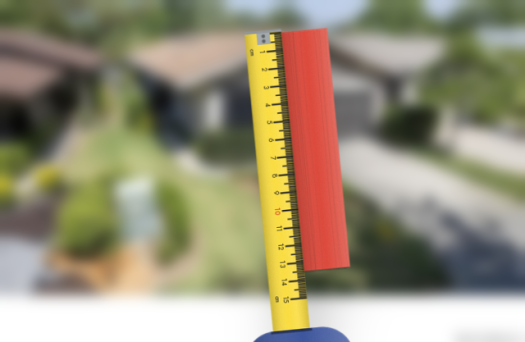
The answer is 13.5 cm
